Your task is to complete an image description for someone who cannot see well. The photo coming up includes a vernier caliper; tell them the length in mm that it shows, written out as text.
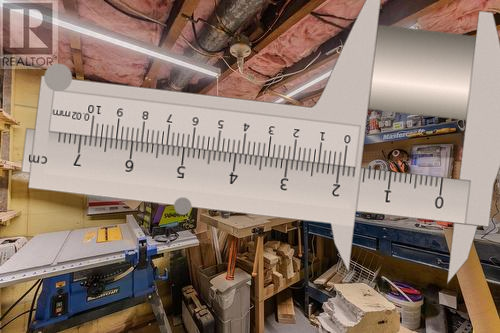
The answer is 19.0 mm
